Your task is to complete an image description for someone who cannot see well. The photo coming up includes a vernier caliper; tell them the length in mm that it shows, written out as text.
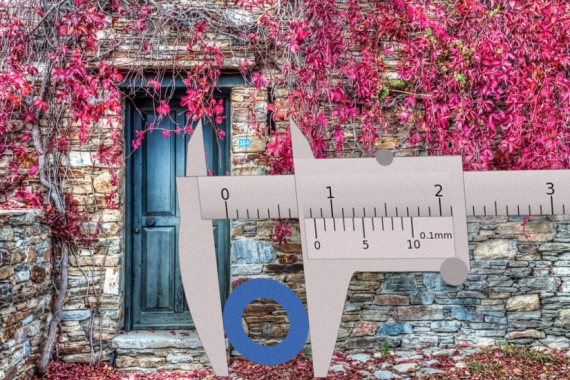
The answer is 8.3 mm
